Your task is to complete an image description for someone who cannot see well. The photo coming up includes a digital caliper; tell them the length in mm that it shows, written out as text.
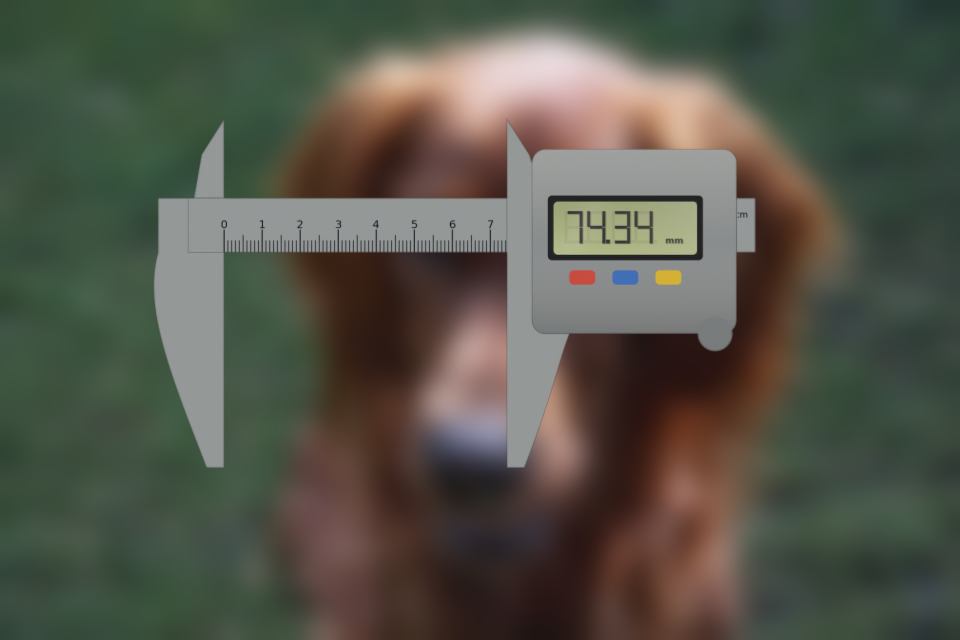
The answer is 74.34 mm
